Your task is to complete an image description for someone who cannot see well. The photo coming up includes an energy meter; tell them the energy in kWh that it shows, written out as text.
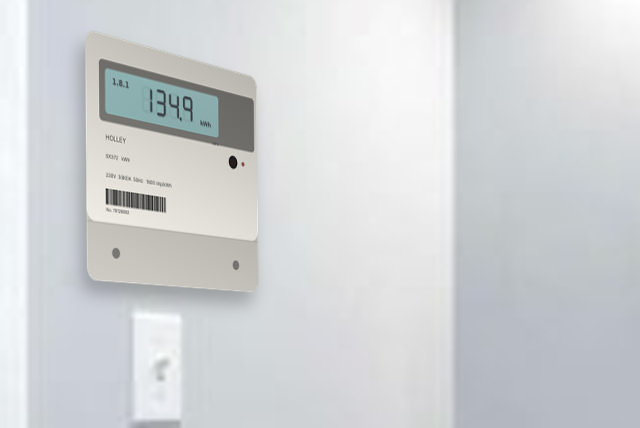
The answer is 134.9 kWh
